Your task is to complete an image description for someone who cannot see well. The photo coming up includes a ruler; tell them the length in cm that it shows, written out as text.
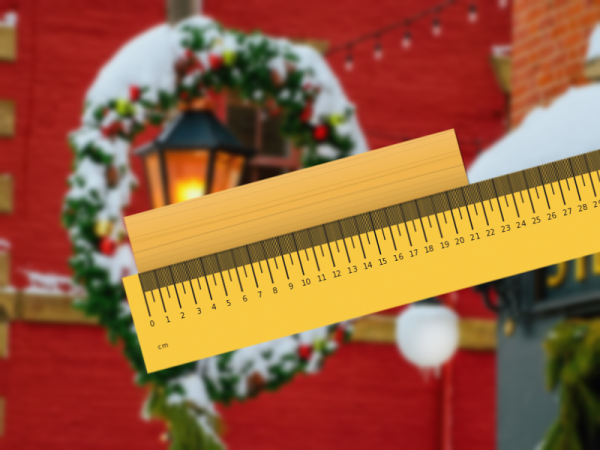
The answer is 21.5 cm
